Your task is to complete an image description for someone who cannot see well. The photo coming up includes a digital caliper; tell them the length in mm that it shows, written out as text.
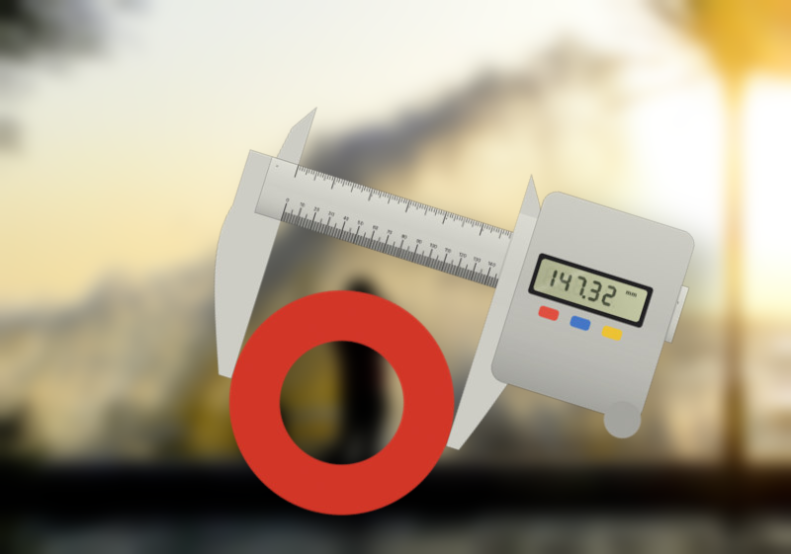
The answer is 147.32 mm
